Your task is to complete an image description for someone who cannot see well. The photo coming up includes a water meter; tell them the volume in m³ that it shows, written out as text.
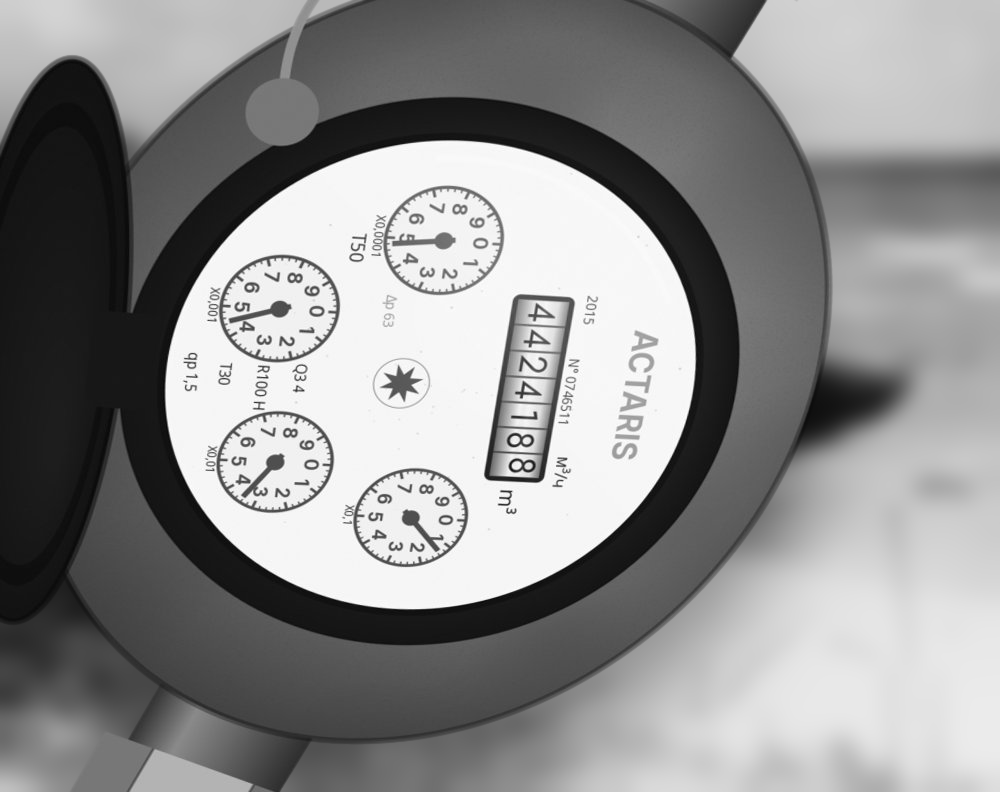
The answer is 4424188.1344 m³
